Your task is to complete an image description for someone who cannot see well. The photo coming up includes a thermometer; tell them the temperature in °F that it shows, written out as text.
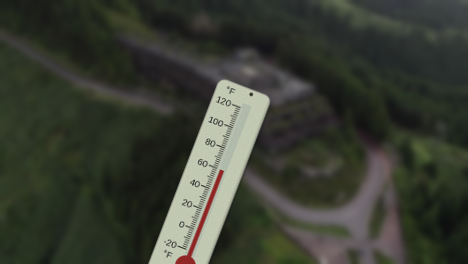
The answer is 60 °F
